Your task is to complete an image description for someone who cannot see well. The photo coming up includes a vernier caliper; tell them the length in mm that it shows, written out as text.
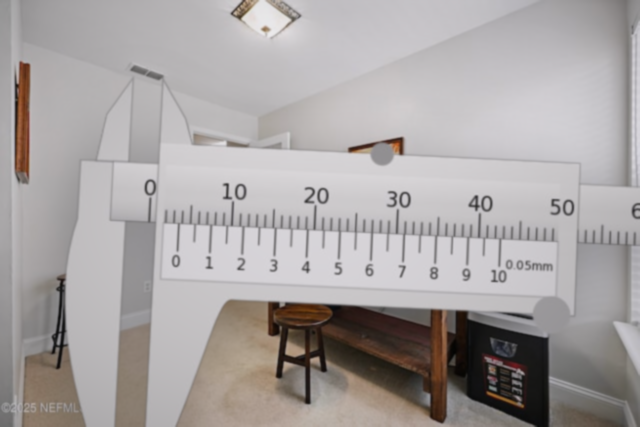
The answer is 3.6 mm
